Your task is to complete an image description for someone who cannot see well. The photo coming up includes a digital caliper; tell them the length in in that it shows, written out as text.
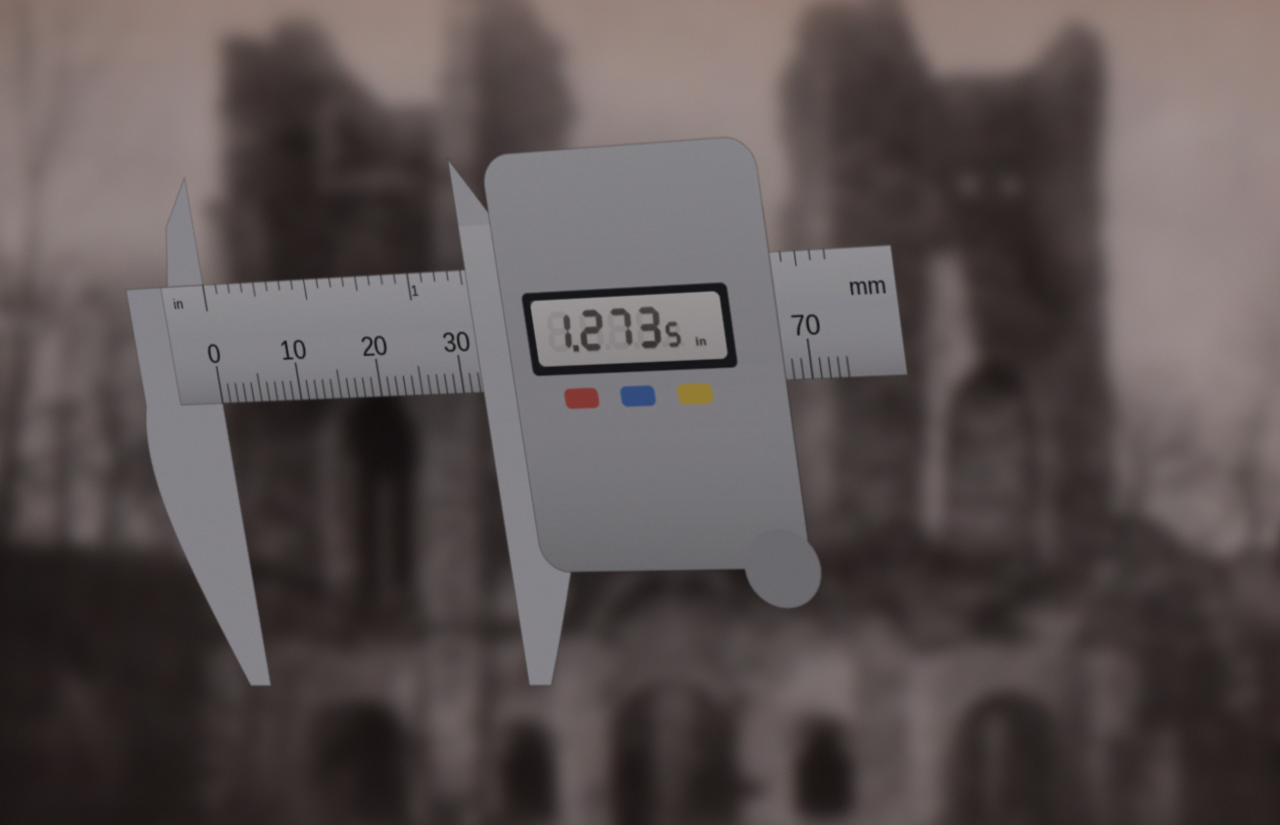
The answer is 1.2735 in
